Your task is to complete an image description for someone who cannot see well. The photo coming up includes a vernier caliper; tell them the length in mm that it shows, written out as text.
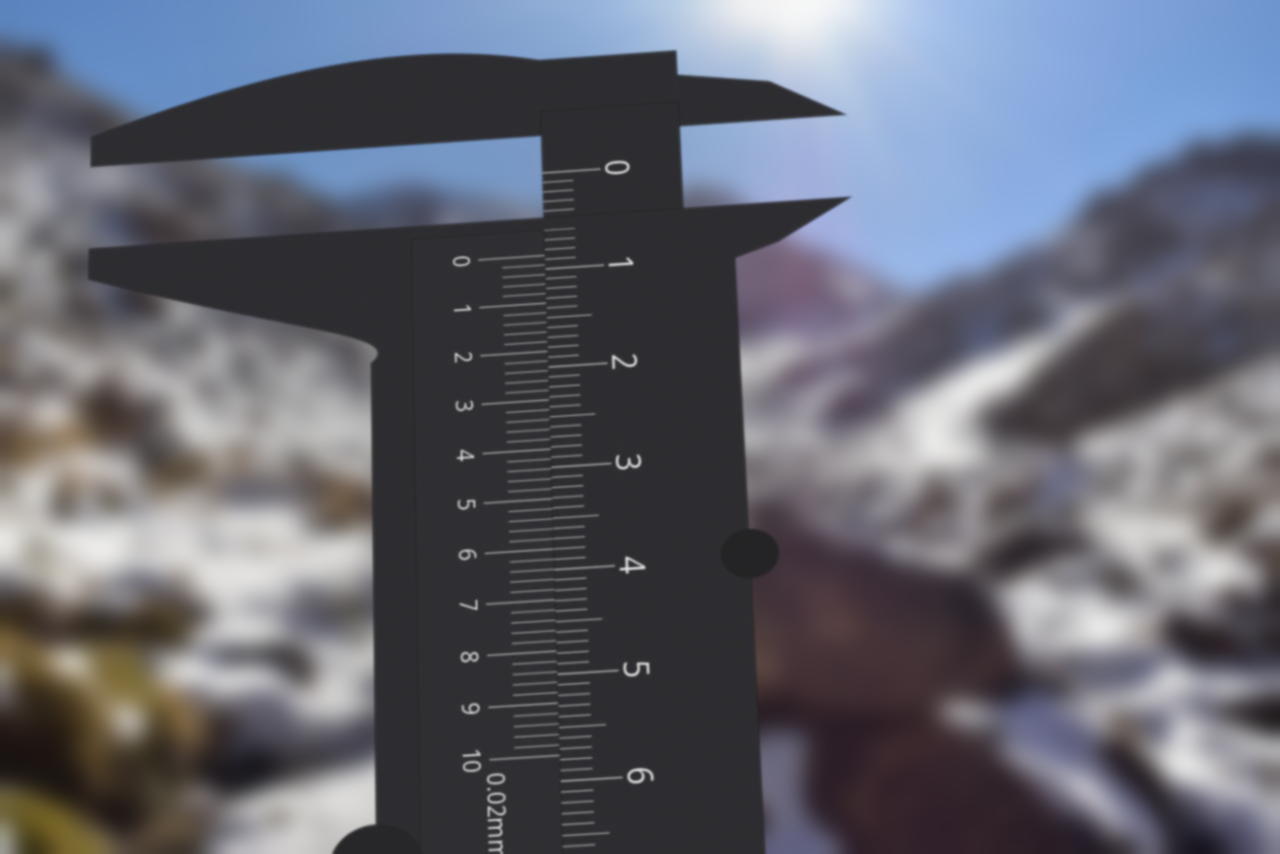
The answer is 8.6 mm
